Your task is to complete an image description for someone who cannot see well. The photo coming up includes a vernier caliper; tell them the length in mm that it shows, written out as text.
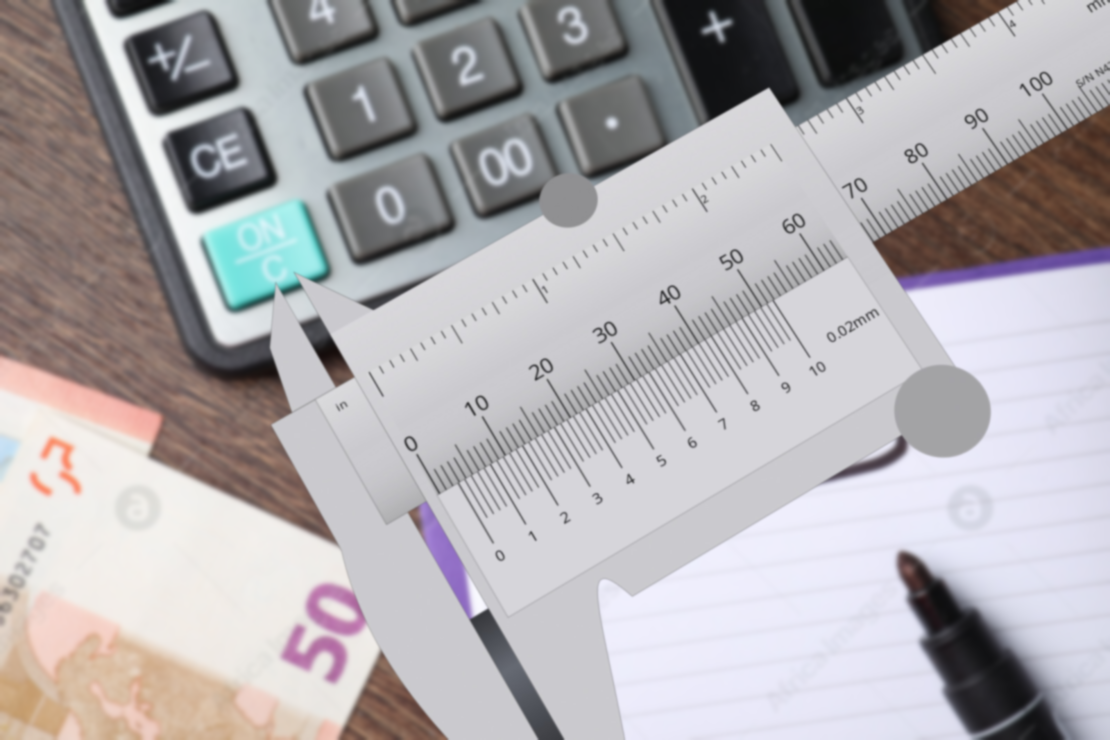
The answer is 2.8 mm
